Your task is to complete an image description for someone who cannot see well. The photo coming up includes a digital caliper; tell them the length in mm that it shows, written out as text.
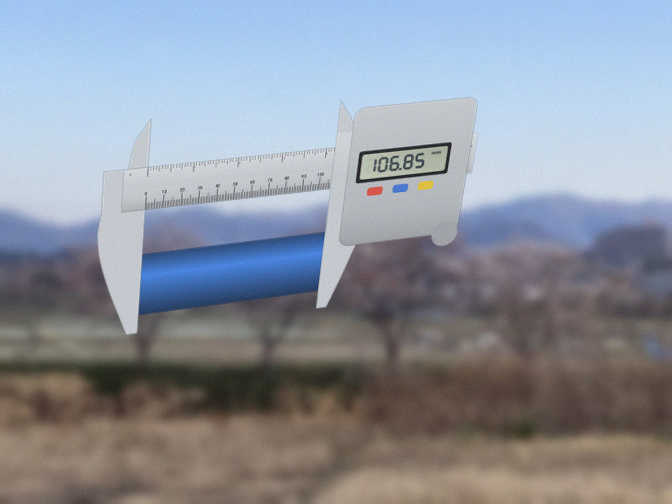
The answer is 106.85 mm
